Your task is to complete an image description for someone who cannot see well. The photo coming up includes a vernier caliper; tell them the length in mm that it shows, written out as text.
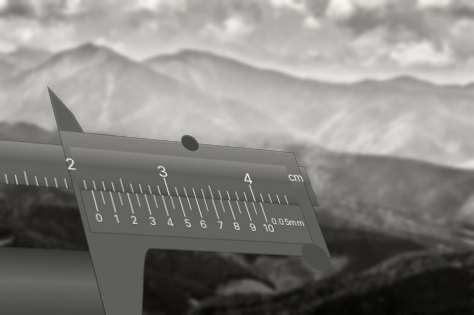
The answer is 21.6 mm
